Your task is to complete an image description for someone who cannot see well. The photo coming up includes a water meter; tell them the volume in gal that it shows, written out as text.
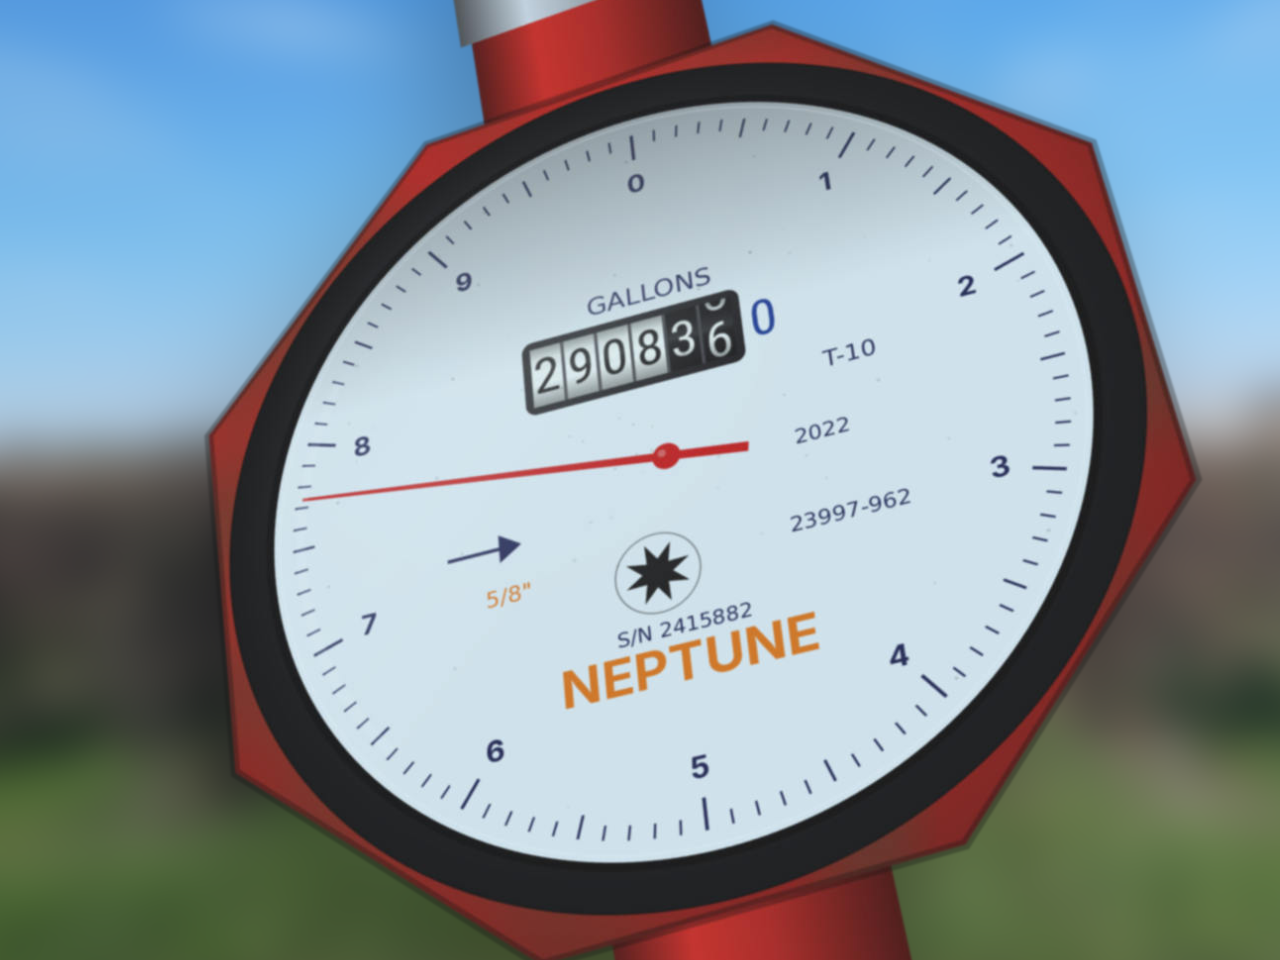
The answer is 2908357.7 gal
